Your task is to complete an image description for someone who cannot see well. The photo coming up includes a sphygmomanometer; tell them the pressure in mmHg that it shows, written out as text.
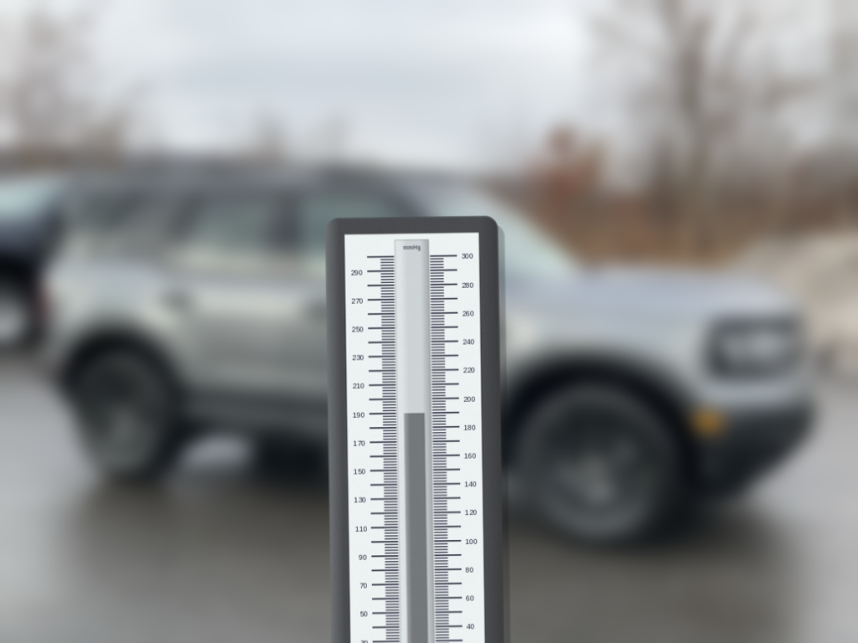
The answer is 190 mmHg
